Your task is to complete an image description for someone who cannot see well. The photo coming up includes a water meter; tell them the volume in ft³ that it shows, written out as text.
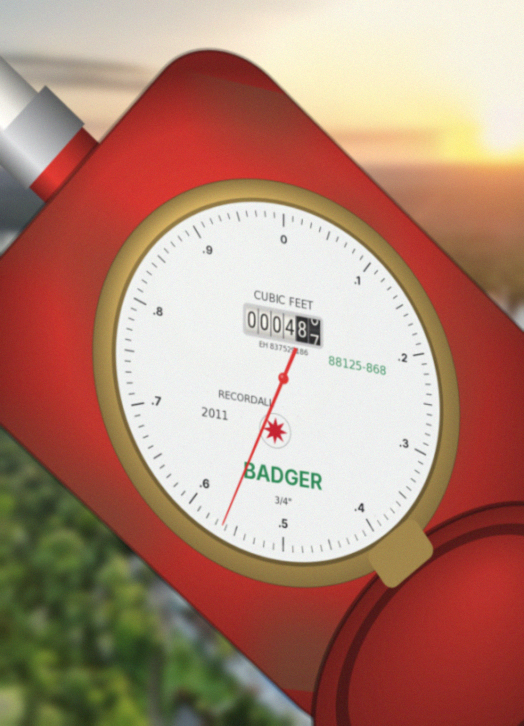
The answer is 486.56 ft³
